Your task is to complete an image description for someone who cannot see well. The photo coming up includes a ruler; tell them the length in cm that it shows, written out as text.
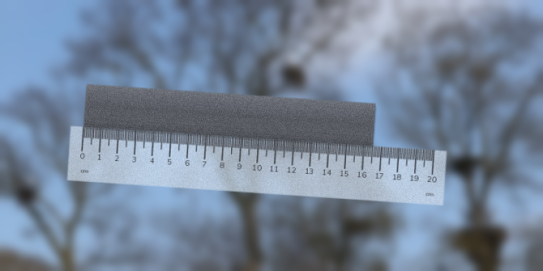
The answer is 16.5 cm
